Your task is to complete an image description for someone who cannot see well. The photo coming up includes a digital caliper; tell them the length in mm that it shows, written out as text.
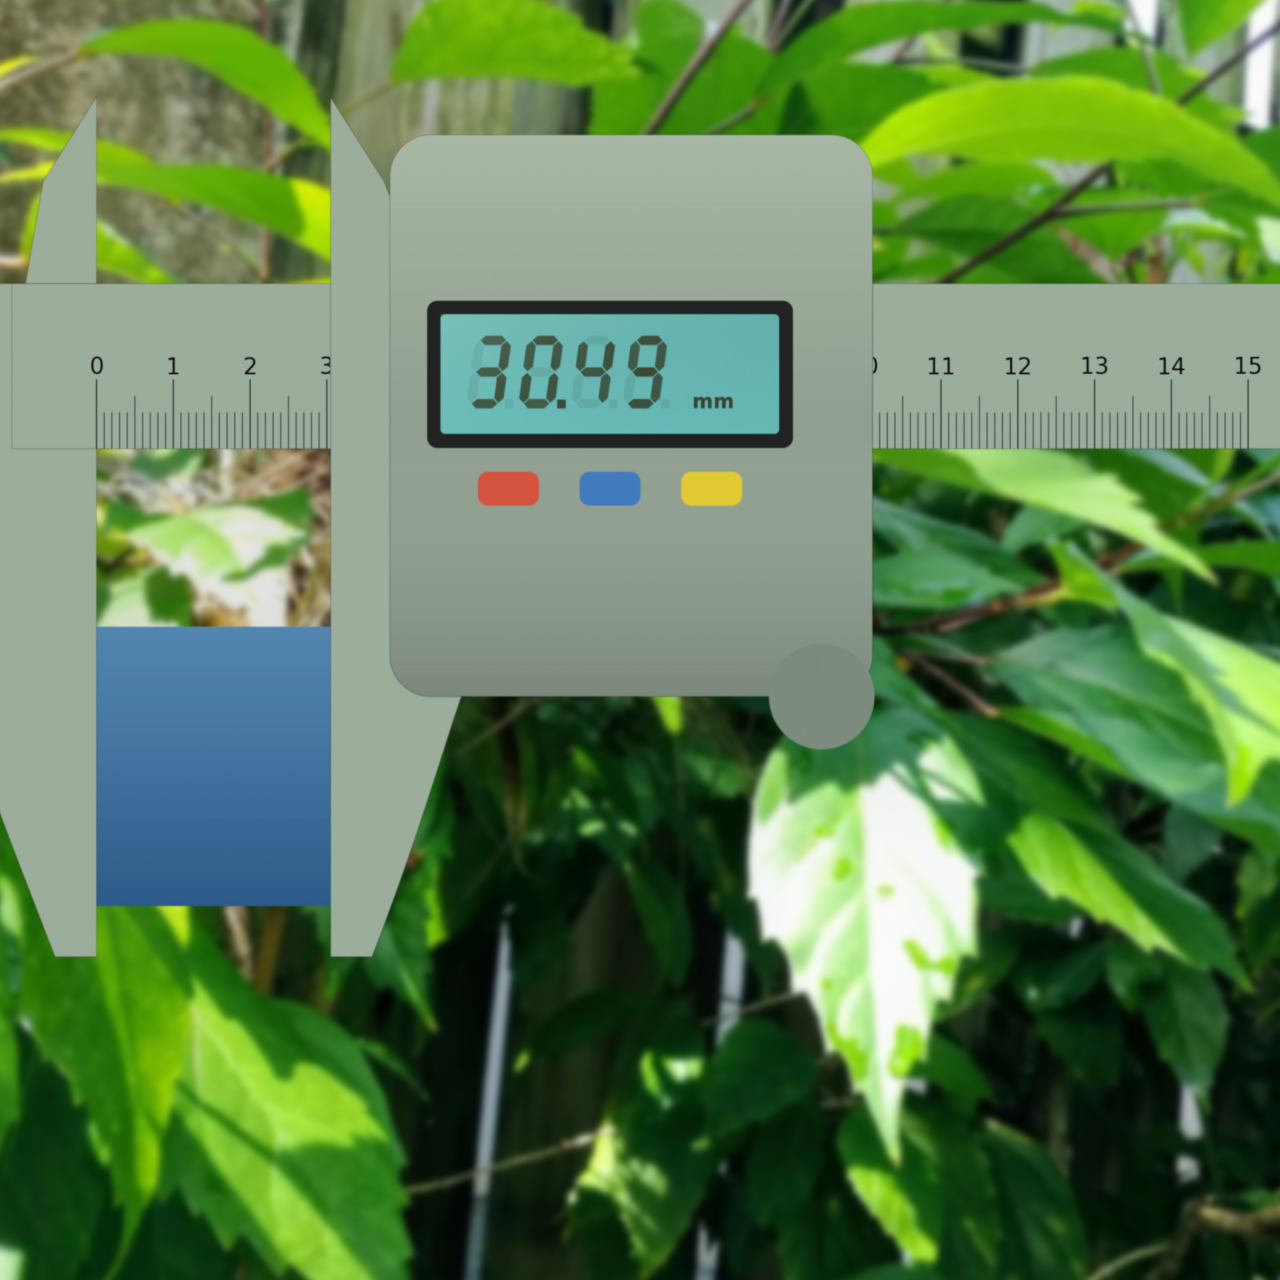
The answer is 30.49 mm
